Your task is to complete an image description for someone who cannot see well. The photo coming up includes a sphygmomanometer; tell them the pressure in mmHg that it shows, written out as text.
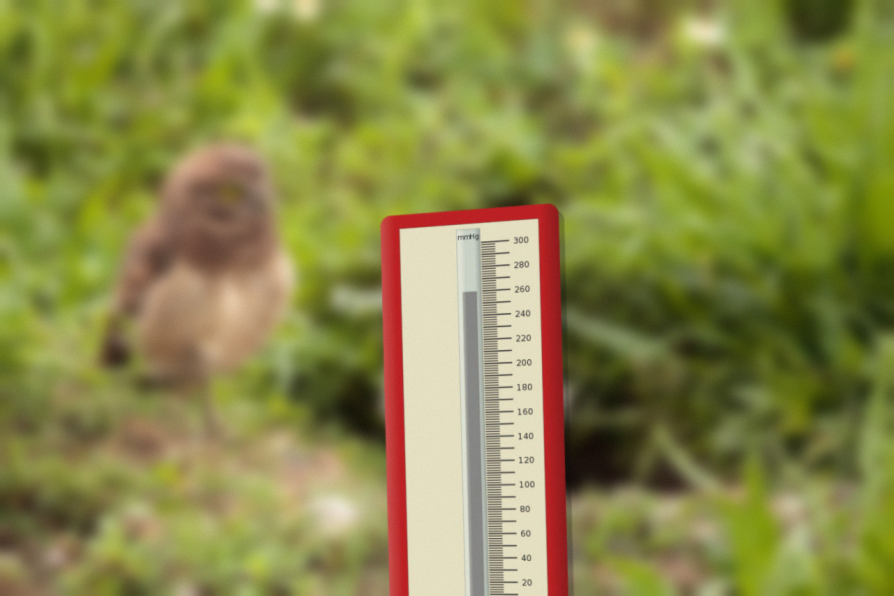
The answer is 260 mmHg
